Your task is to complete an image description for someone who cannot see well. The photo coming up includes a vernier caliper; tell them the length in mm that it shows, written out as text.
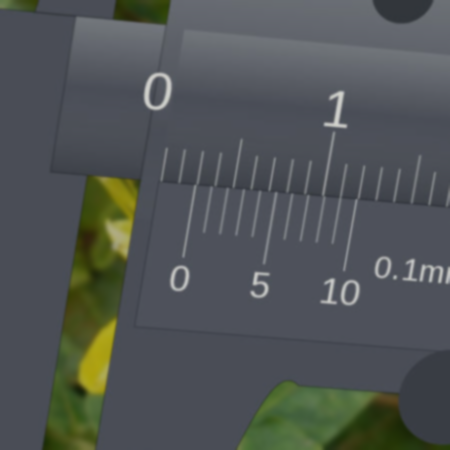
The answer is 2.9 mm
